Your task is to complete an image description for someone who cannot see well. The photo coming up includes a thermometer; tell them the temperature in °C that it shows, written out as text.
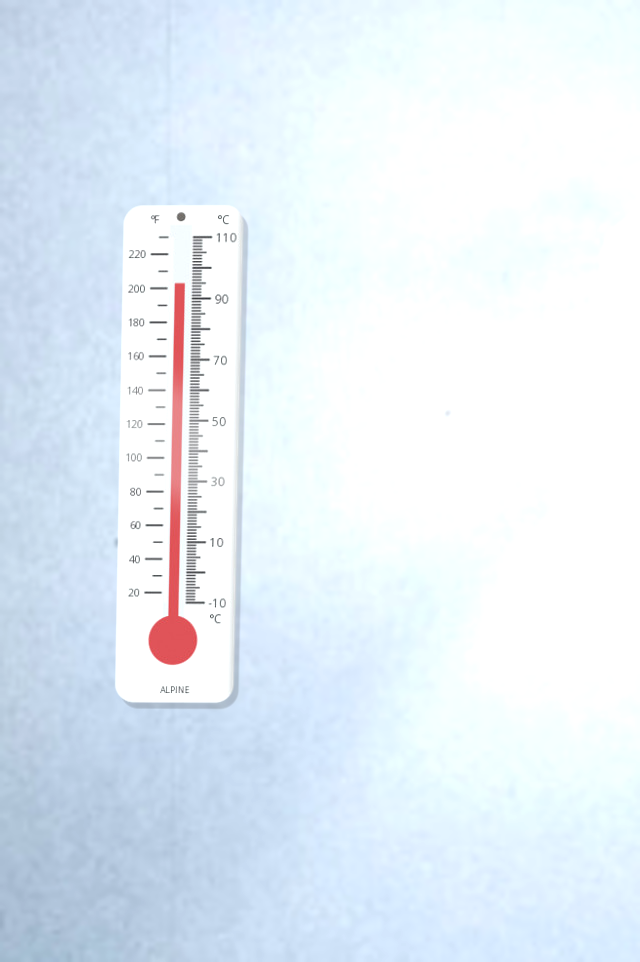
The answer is 95 °C
